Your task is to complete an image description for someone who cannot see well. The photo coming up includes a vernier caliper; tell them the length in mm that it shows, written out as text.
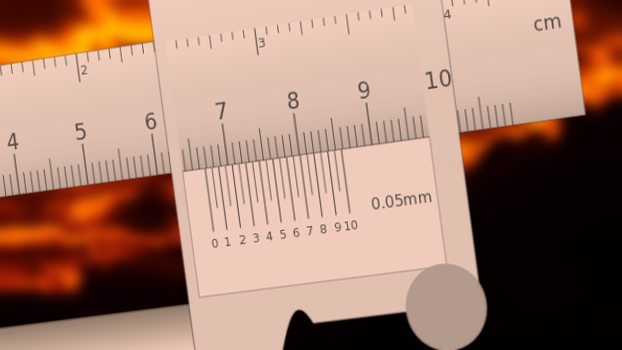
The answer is 66.8 mm
